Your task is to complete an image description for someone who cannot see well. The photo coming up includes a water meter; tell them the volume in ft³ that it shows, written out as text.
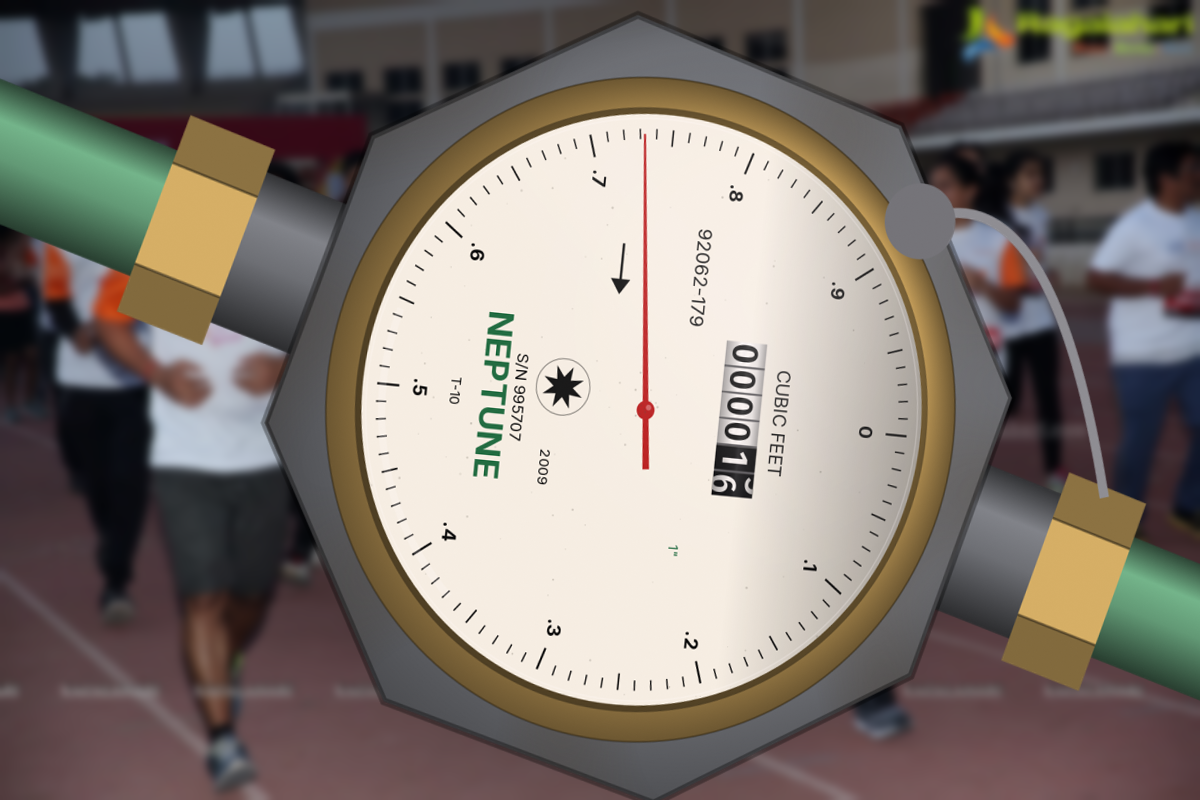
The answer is 15.73 ft³
